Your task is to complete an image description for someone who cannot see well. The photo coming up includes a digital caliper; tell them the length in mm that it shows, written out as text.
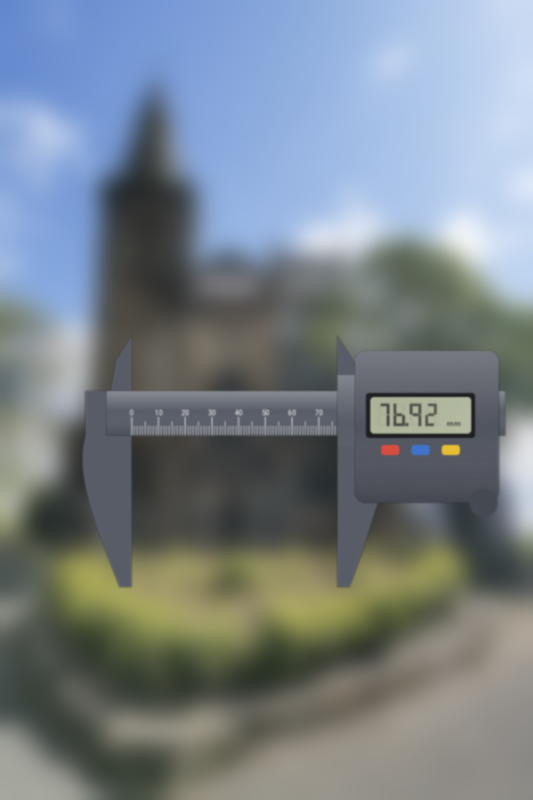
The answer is 76.92 mm
